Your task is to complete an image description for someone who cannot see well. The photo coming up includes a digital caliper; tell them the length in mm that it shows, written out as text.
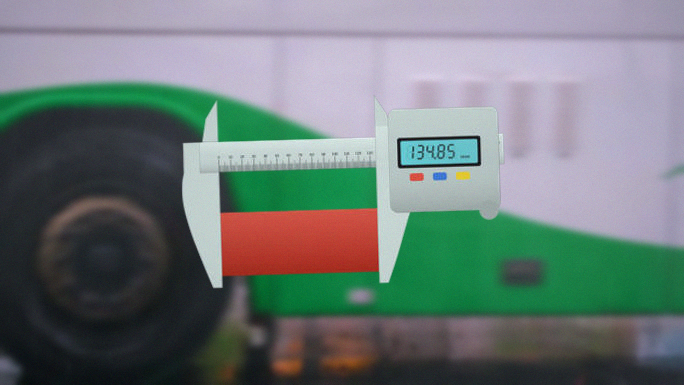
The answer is 134.85 mm
